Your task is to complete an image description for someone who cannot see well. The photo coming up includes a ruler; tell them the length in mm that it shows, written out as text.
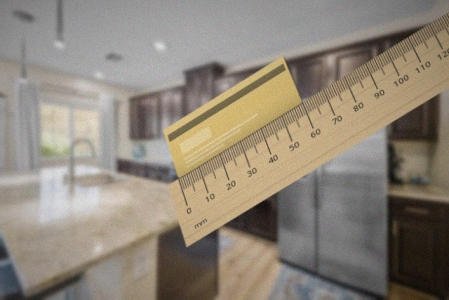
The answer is 60 mm
